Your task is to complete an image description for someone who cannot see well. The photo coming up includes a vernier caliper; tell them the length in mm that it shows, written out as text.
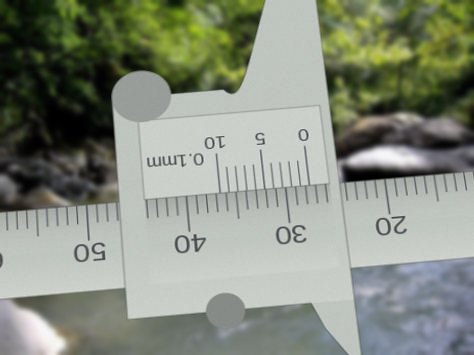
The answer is 27.6 mm
